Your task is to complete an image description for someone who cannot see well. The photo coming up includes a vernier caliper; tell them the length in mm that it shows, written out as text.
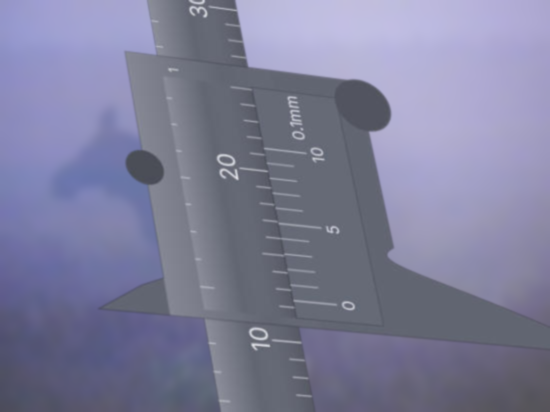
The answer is 12.4 mm
